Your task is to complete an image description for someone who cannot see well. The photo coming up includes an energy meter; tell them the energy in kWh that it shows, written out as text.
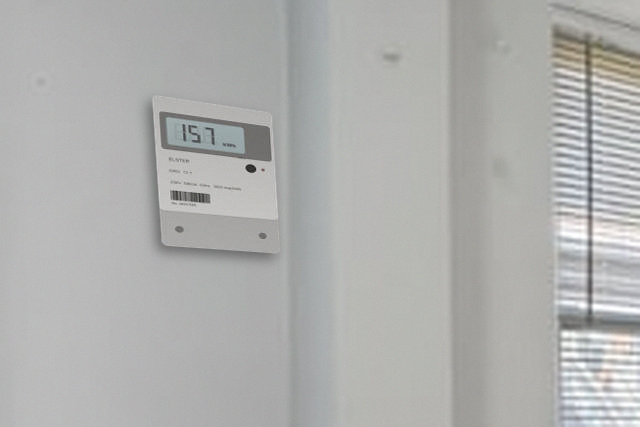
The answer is 157 kWh
